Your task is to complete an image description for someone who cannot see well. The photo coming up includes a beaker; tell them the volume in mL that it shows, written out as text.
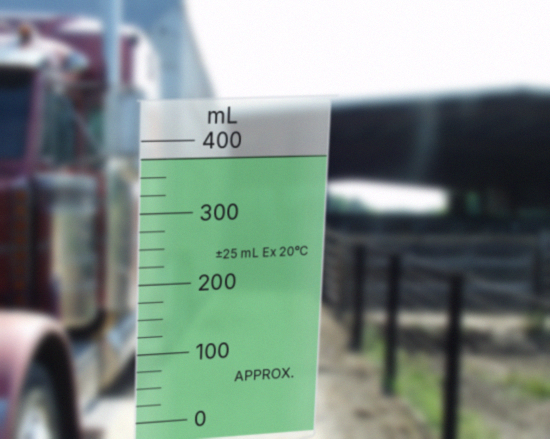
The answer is 375 mL
